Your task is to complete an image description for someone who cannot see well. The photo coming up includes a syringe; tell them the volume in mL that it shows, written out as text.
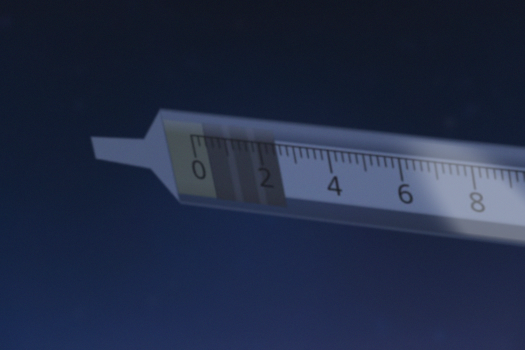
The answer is 0.4 mL
